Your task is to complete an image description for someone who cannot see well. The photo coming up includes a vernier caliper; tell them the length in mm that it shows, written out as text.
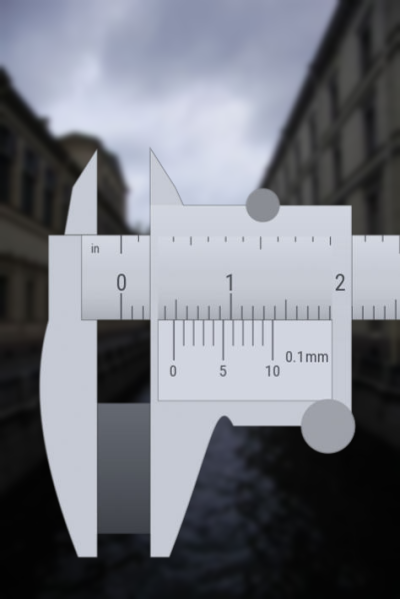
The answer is 4.8 mm
